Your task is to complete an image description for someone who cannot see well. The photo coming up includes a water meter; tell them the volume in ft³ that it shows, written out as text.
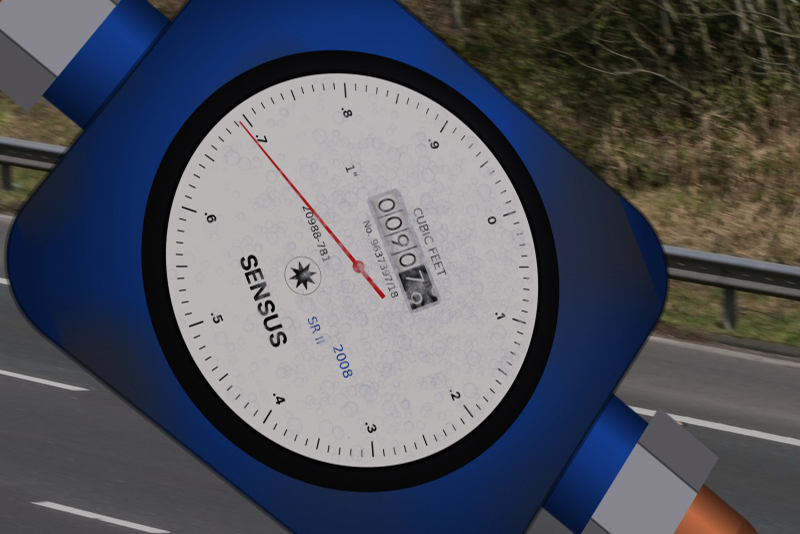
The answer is 9078.69 ft³
